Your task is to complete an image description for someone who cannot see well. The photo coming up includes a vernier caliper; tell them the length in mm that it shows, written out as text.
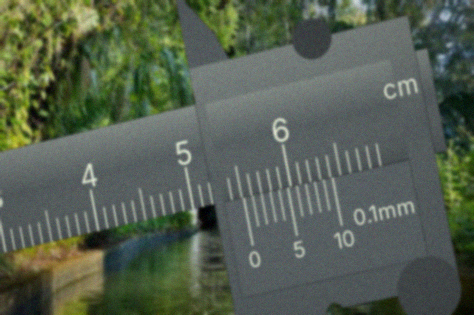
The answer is 55.2 mm
